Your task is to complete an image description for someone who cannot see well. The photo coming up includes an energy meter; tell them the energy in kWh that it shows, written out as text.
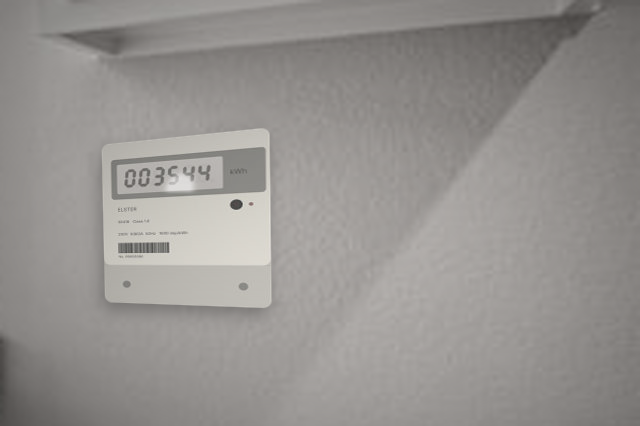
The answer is 3544 kWh
